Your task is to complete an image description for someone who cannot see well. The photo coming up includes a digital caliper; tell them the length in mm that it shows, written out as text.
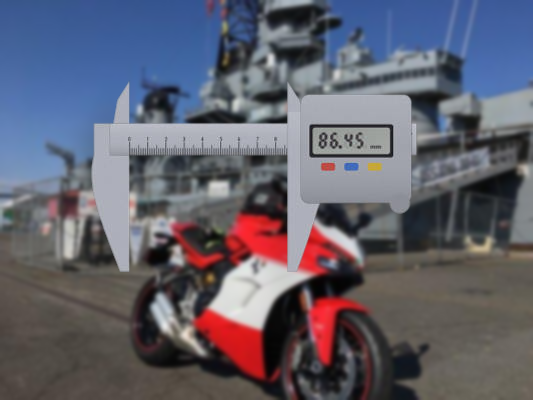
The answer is 86.45 mm
